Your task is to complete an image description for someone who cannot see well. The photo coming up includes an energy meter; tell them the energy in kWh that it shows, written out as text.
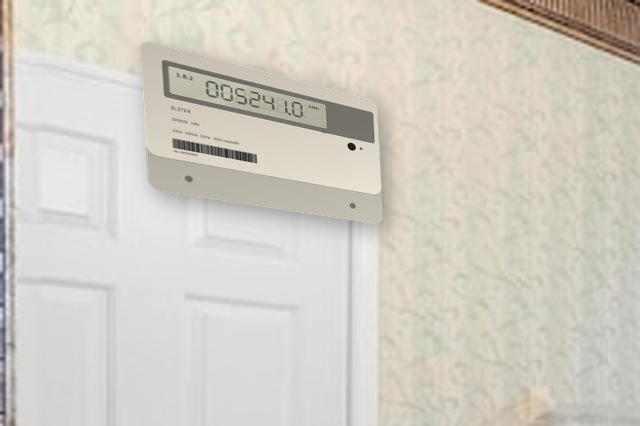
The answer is 5241.0 kWh
